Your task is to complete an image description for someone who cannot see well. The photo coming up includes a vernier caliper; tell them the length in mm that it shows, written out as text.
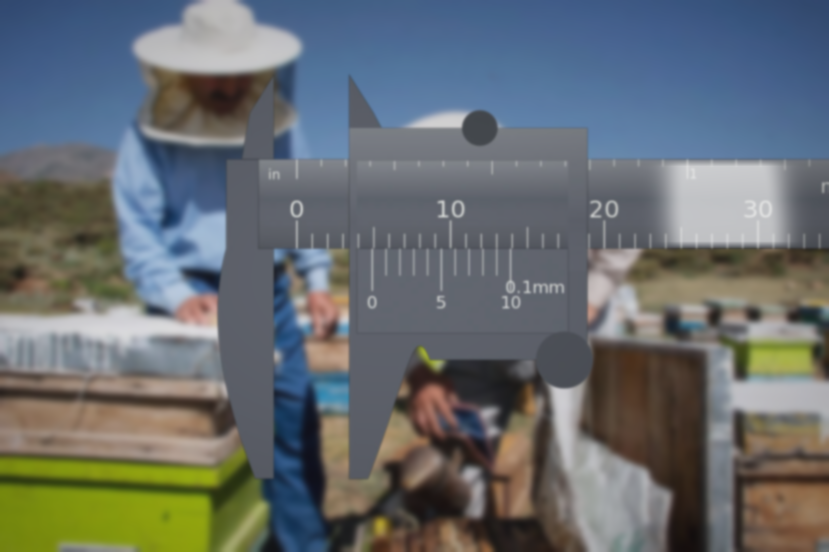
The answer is 4.9 mm
